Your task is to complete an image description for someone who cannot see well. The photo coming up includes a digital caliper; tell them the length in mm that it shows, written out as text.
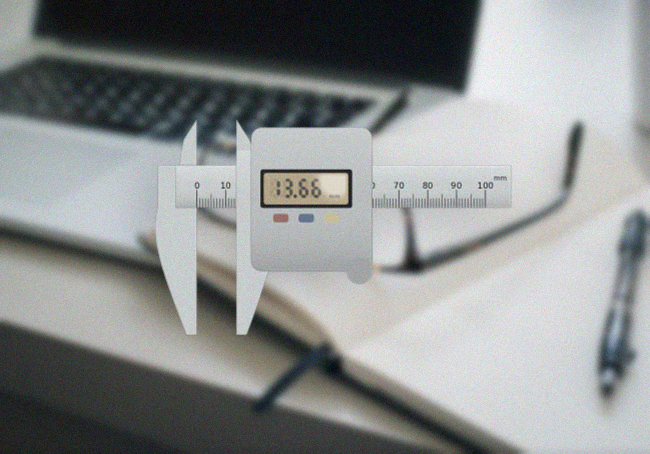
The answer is 13.66 mm
